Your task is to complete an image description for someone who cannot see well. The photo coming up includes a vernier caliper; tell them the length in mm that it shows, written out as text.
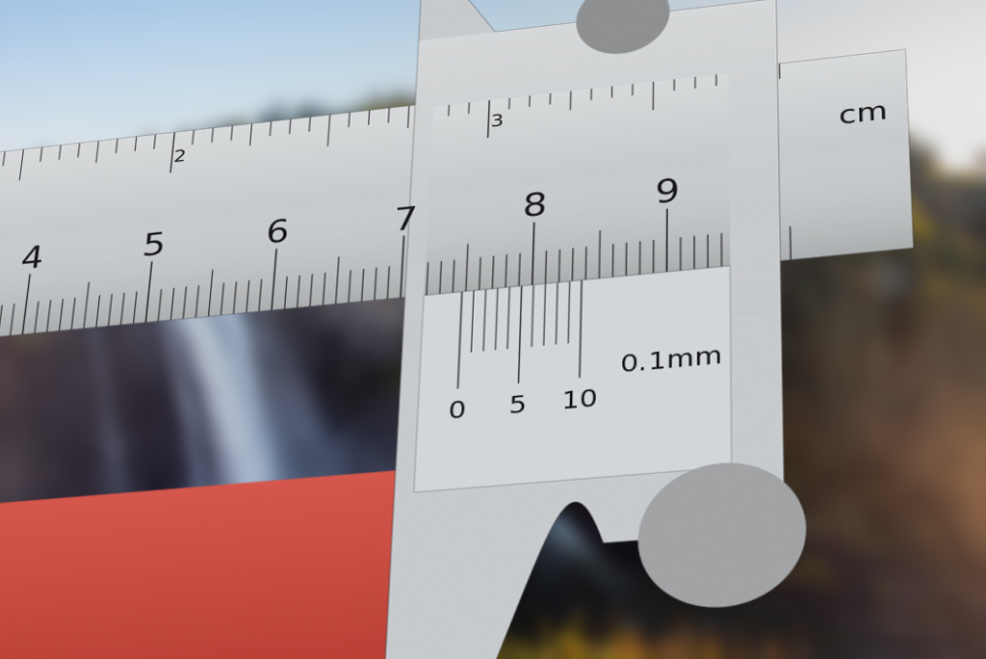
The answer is 74.7 mm
